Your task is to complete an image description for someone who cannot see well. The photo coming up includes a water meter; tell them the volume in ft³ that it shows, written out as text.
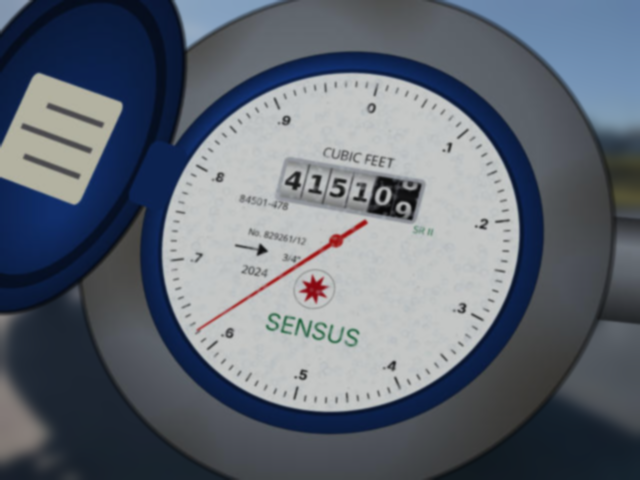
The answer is 415108.62 ft³
